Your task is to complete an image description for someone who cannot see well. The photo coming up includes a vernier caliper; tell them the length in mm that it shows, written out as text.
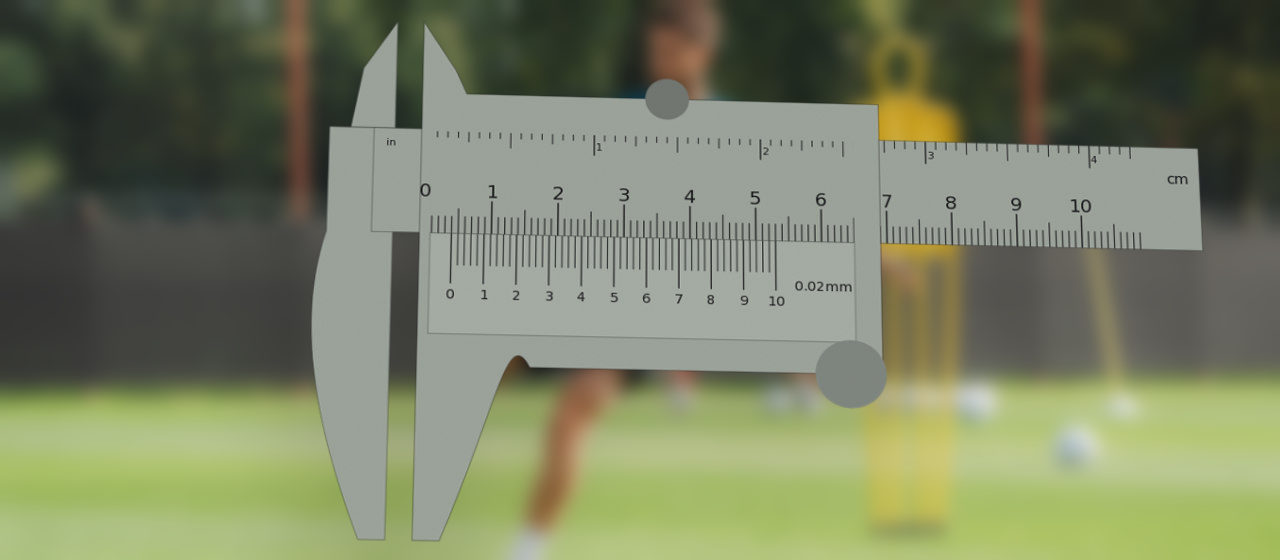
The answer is 4.0 mm
